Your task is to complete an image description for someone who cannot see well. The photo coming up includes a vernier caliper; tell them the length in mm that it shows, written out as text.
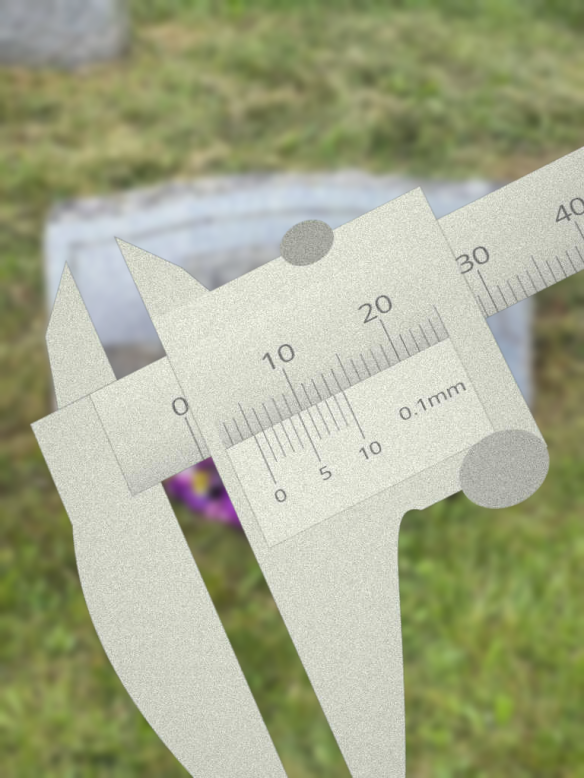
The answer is 5.1 mm
